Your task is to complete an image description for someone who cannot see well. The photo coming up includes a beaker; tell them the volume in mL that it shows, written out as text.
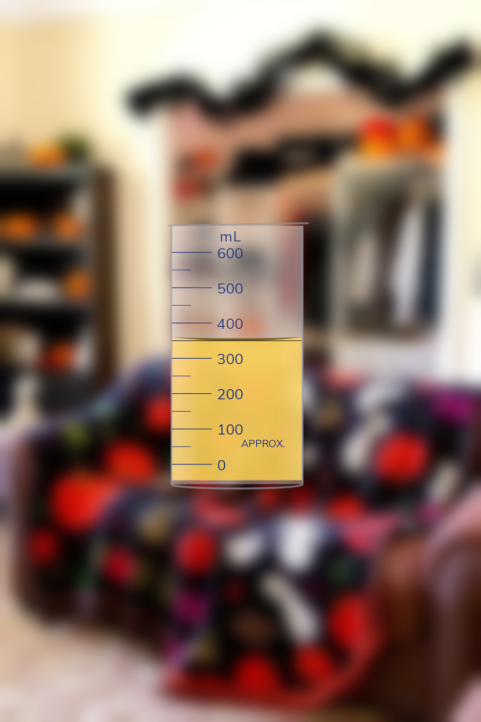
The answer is 350 mL
